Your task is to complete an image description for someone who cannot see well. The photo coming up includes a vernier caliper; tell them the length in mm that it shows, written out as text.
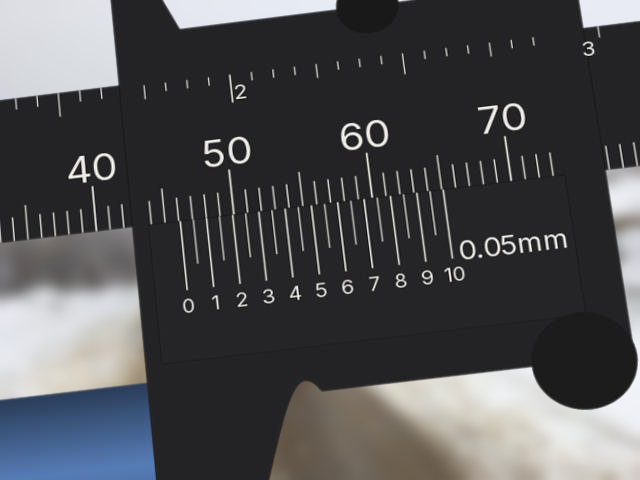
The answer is 46.1 mm
